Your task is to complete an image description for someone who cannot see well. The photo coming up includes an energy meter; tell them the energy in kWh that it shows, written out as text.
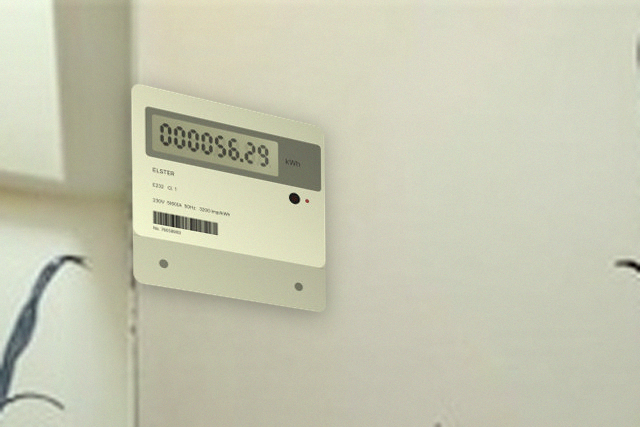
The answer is 56.29 kWh
